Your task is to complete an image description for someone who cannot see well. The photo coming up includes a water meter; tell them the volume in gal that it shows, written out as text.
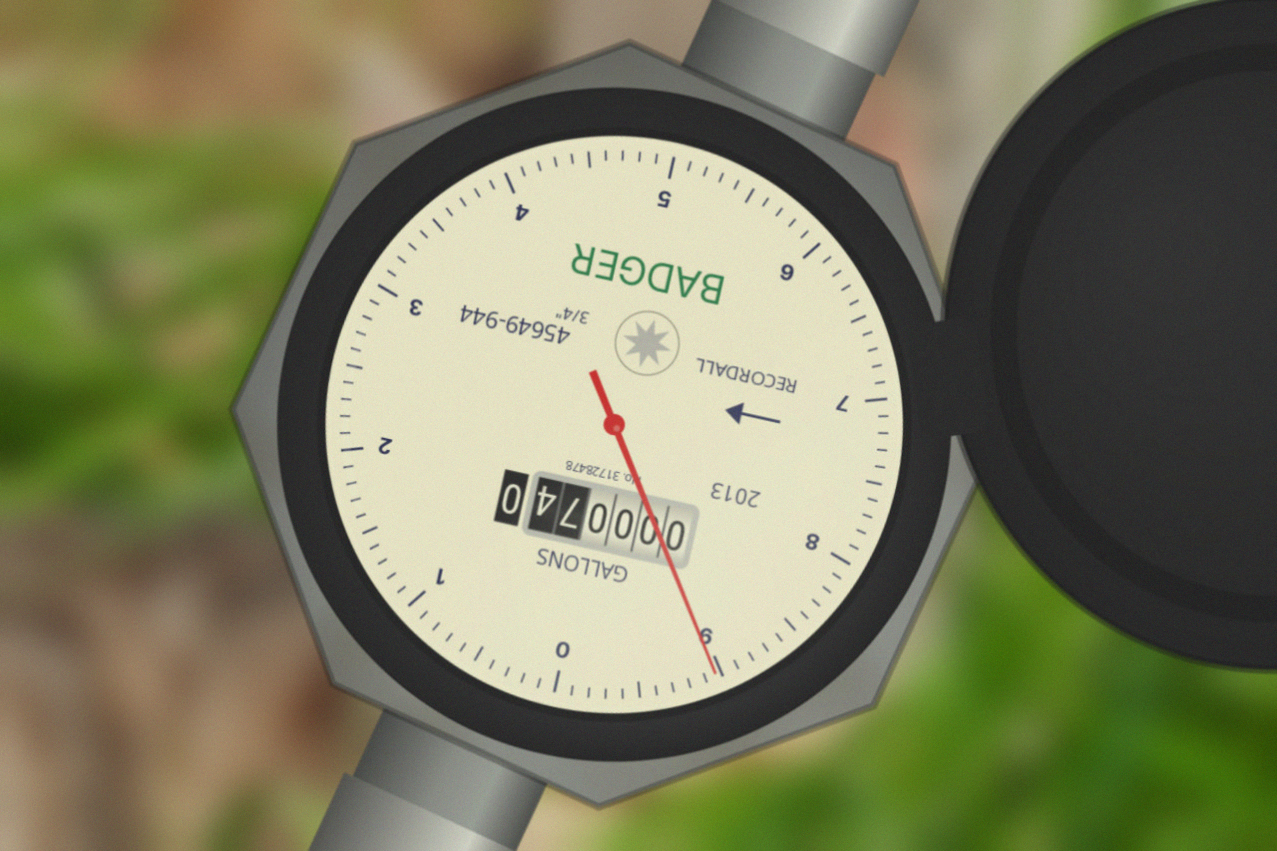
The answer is 739.0 gal
